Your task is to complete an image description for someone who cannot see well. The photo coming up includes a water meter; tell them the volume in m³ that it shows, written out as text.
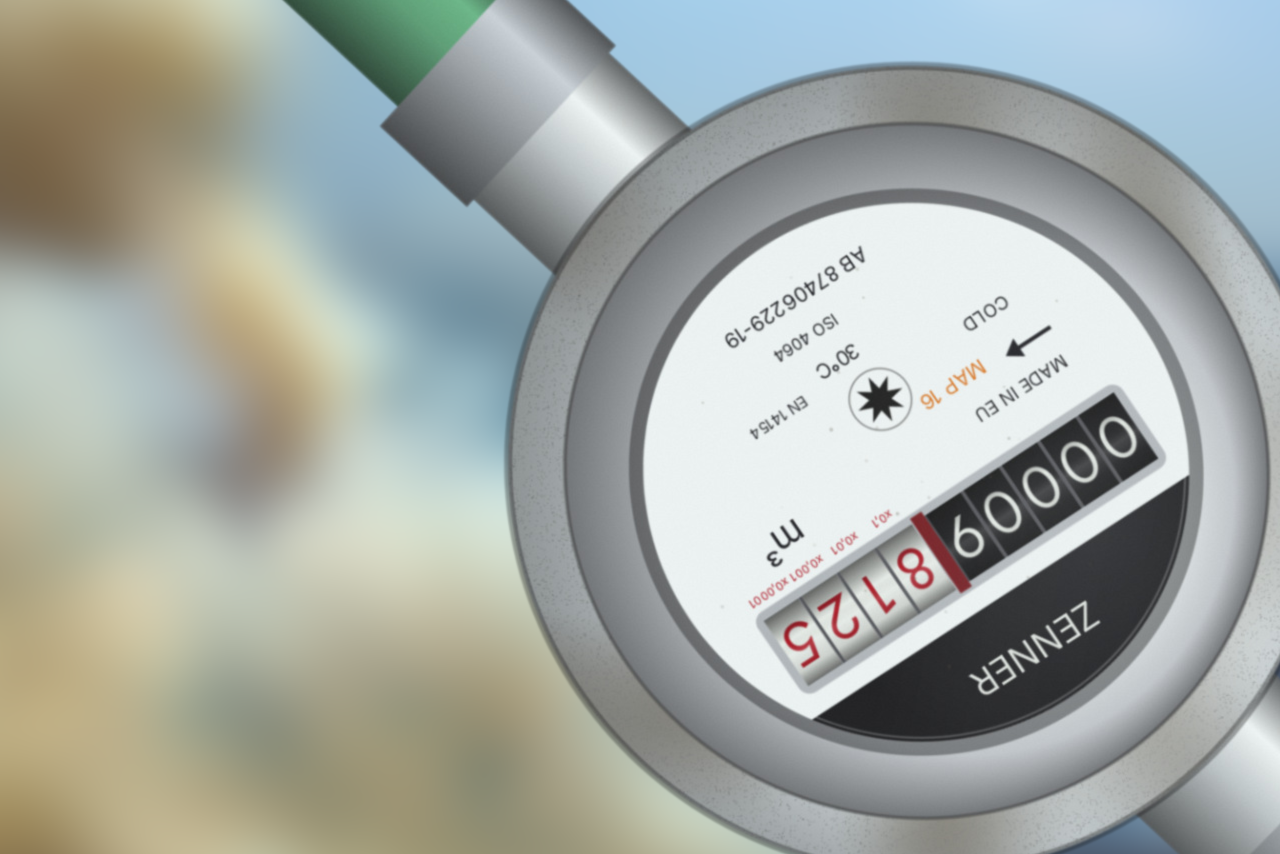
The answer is 9.8125 m³
